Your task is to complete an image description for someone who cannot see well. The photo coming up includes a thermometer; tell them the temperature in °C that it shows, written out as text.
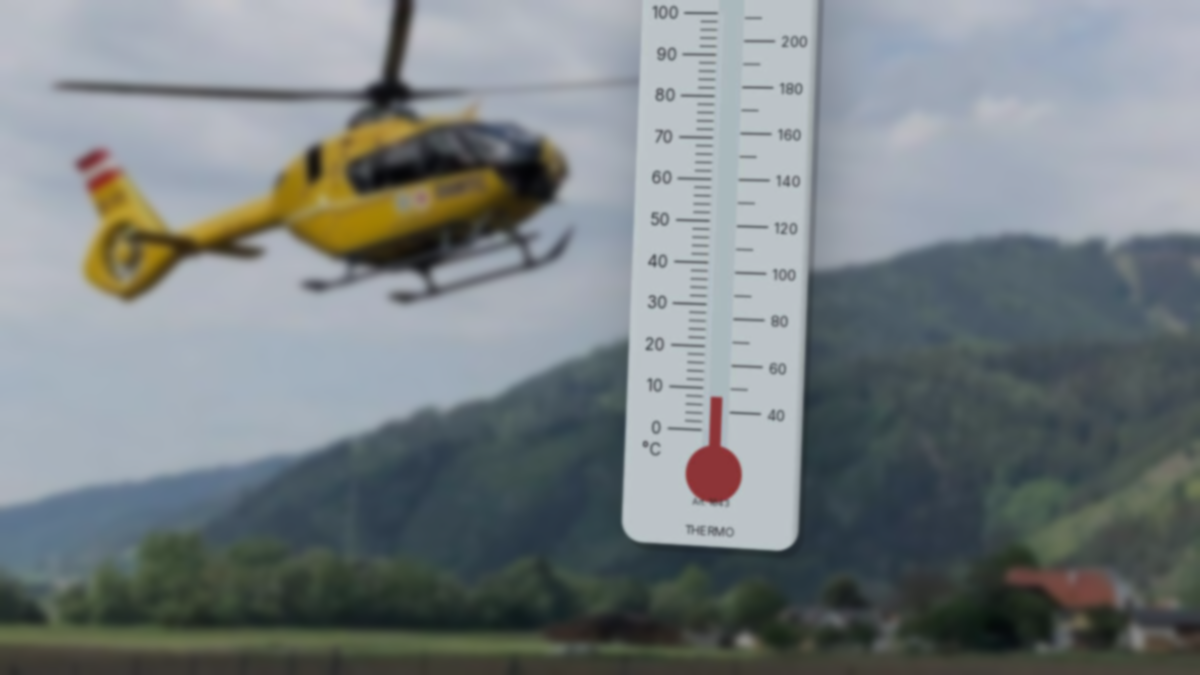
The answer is 8 °C
